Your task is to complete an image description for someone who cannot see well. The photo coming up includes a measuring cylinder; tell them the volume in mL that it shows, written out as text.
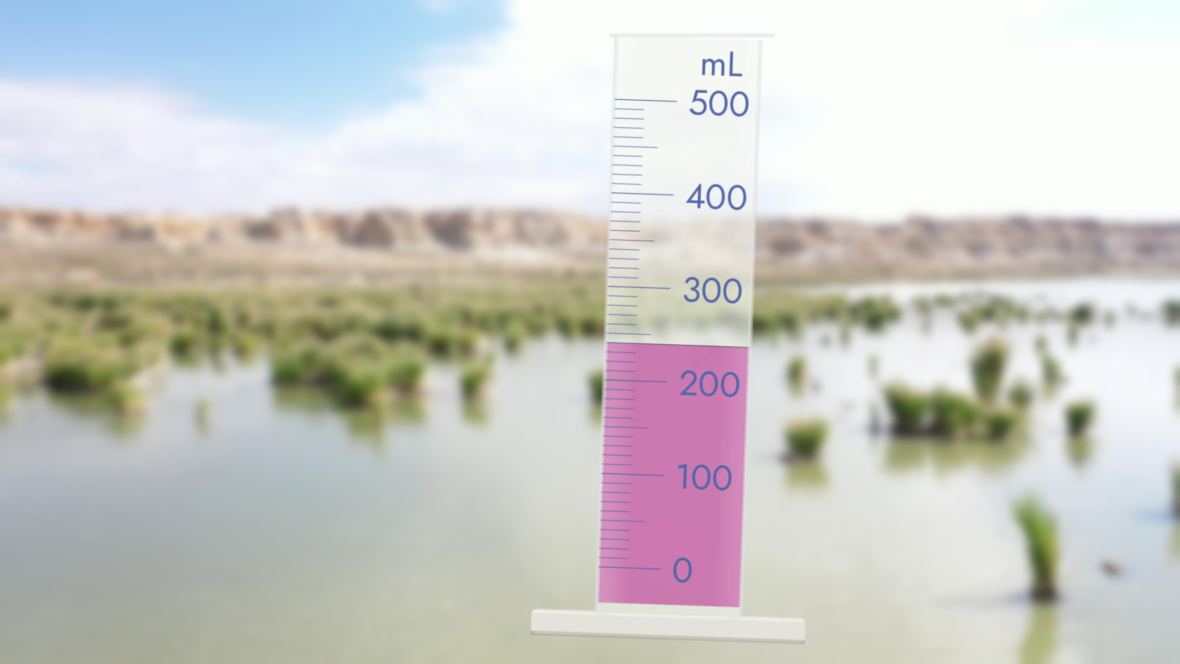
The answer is 240 mL
